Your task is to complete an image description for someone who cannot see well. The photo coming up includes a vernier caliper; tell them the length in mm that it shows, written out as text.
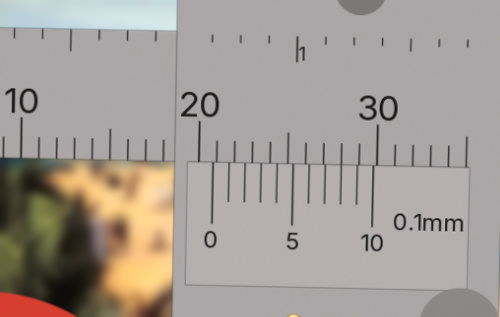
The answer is 20.8 mm
